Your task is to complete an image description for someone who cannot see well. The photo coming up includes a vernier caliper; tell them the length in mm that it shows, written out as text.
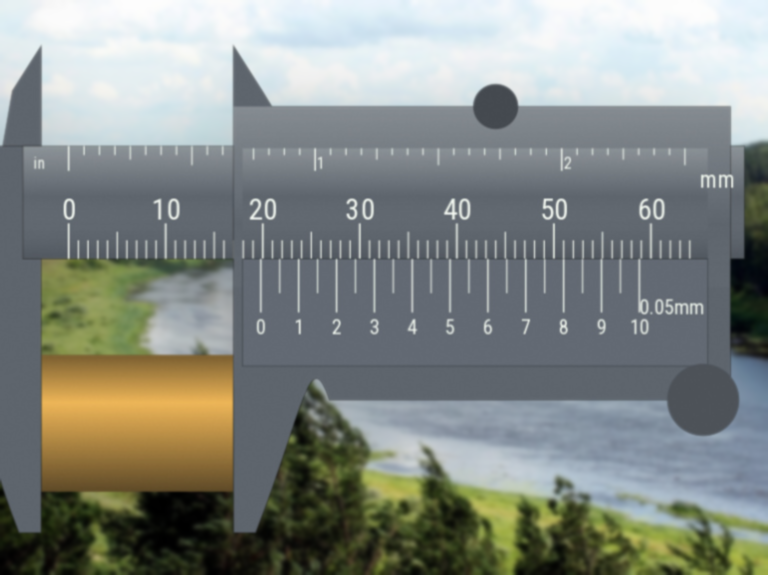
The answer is 19.8 mm
